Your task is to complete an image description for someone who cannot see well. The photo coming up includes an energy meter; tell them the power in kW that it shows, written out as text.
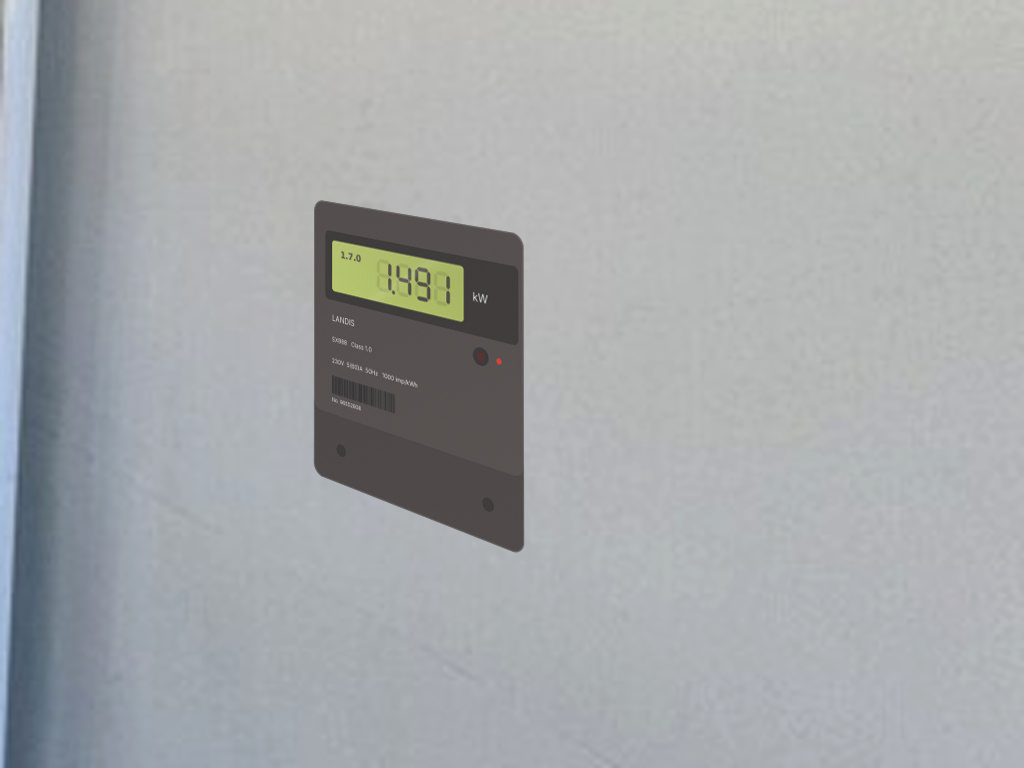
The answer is 1.491 kW
